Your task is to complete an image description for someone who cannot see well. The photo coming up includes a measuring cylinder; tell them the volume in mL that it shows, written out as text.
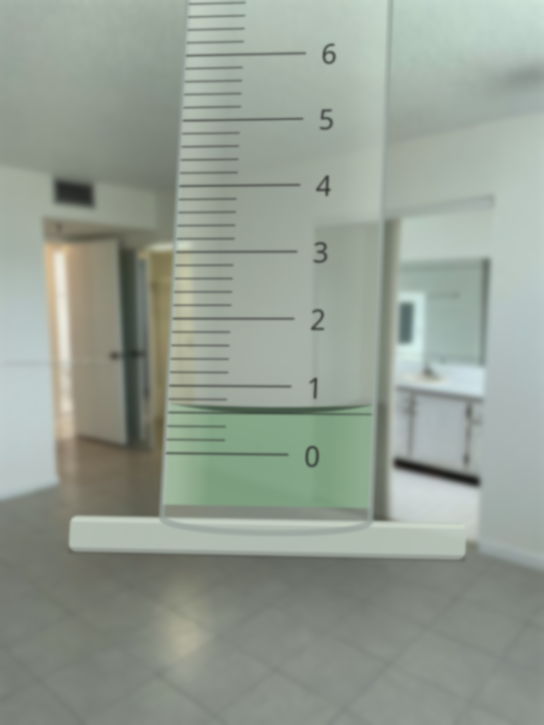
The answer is 0.6 mL
